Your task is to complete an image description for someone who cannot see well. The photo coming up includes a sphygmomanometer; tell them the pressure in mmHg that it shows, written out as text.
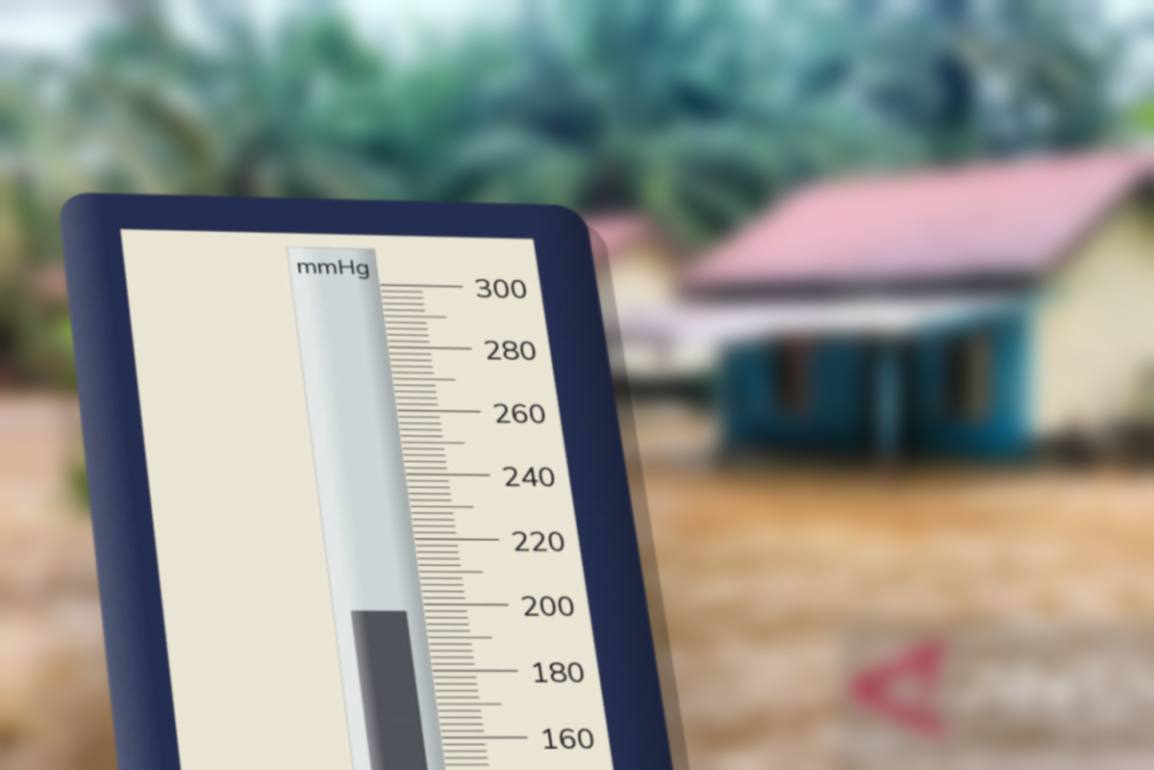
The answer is 198 mmHg
